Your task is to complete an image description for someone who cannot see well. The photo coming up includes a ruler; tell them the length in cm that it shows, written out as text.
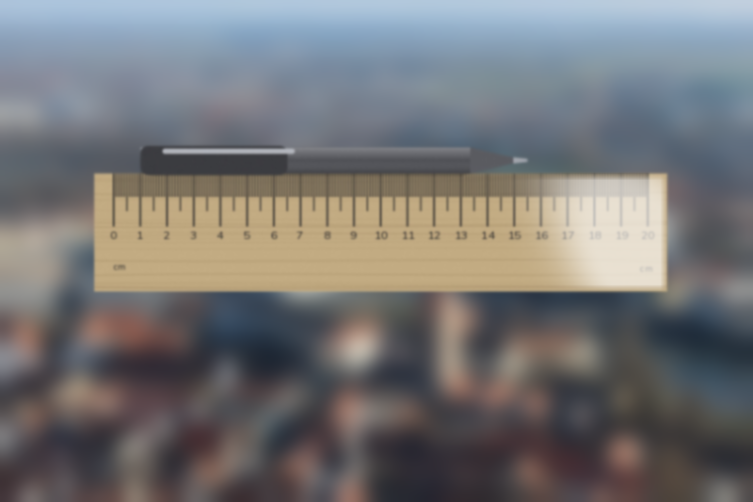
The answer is 14.5 cm
